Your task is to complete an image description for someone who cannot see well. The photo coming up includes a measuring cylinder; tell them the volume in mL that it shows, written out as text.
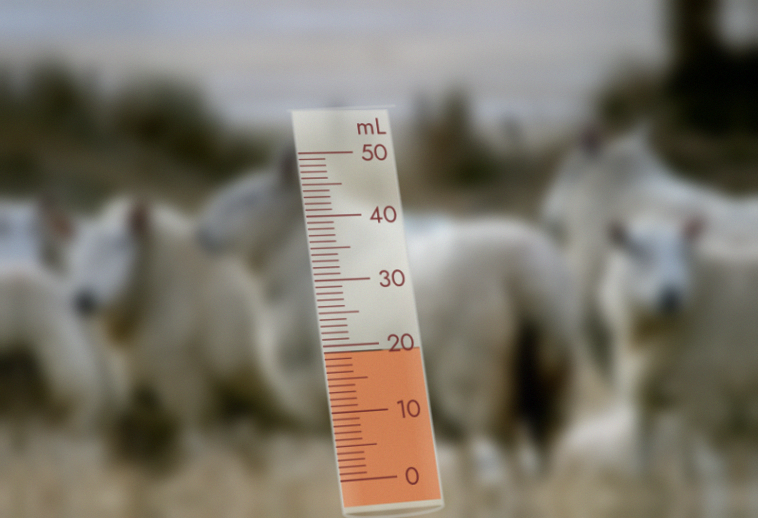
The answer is 19 mL
